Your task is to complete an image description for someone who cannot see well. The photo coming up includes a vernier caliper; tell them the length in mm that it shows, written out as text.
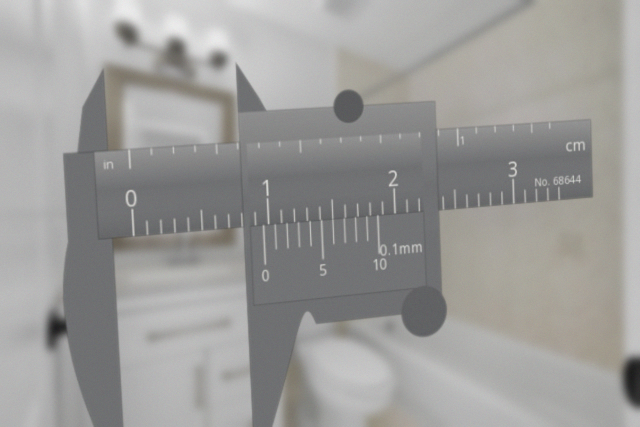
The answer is 9.6 mm
